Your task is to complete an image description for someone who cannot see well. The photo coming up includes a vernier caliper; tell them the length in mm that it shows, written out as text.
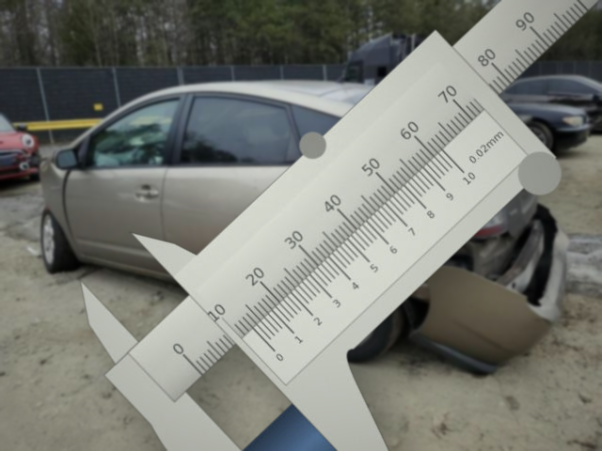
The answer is 13.0 mm
